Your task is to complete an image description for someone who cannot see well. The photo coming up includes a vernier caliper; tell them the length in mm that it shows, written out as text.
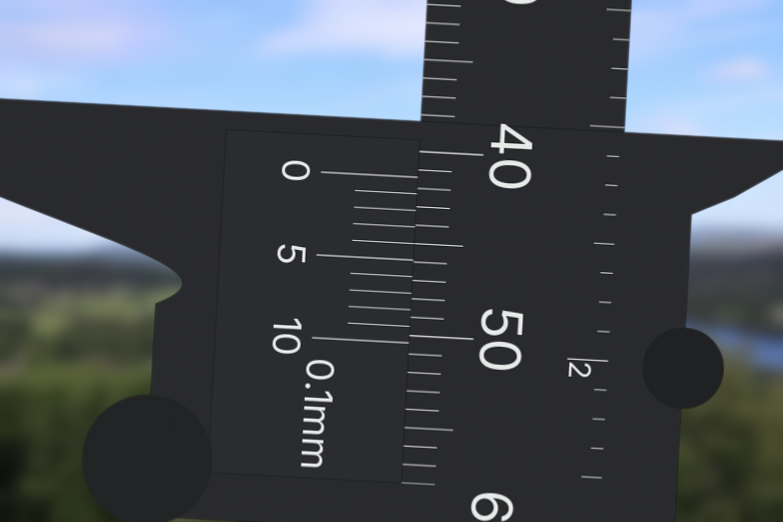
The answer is 41.4 mm
